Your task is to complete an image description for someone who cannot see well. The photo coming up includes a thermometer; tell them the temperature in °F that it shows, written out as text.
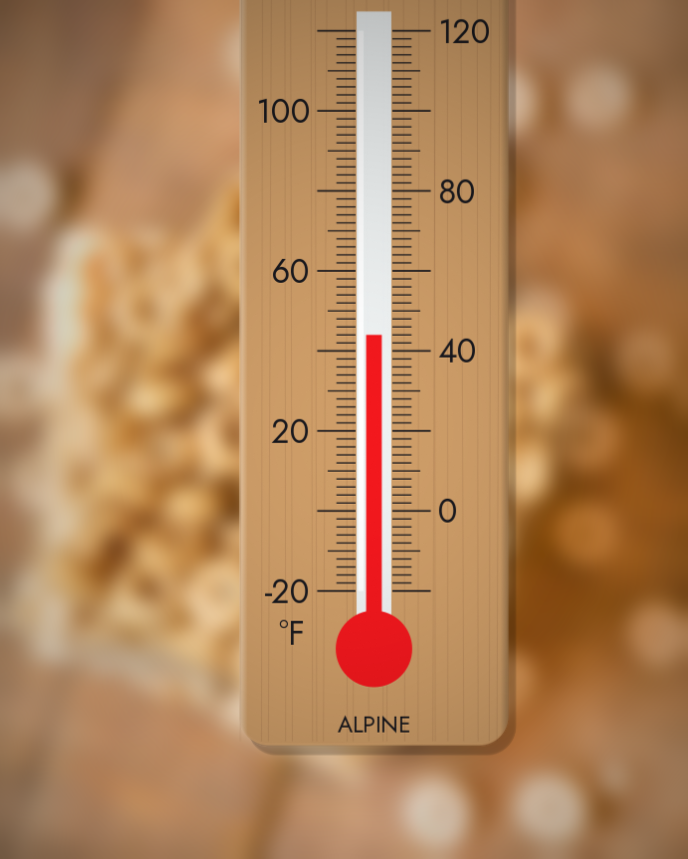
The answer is 44 °F
